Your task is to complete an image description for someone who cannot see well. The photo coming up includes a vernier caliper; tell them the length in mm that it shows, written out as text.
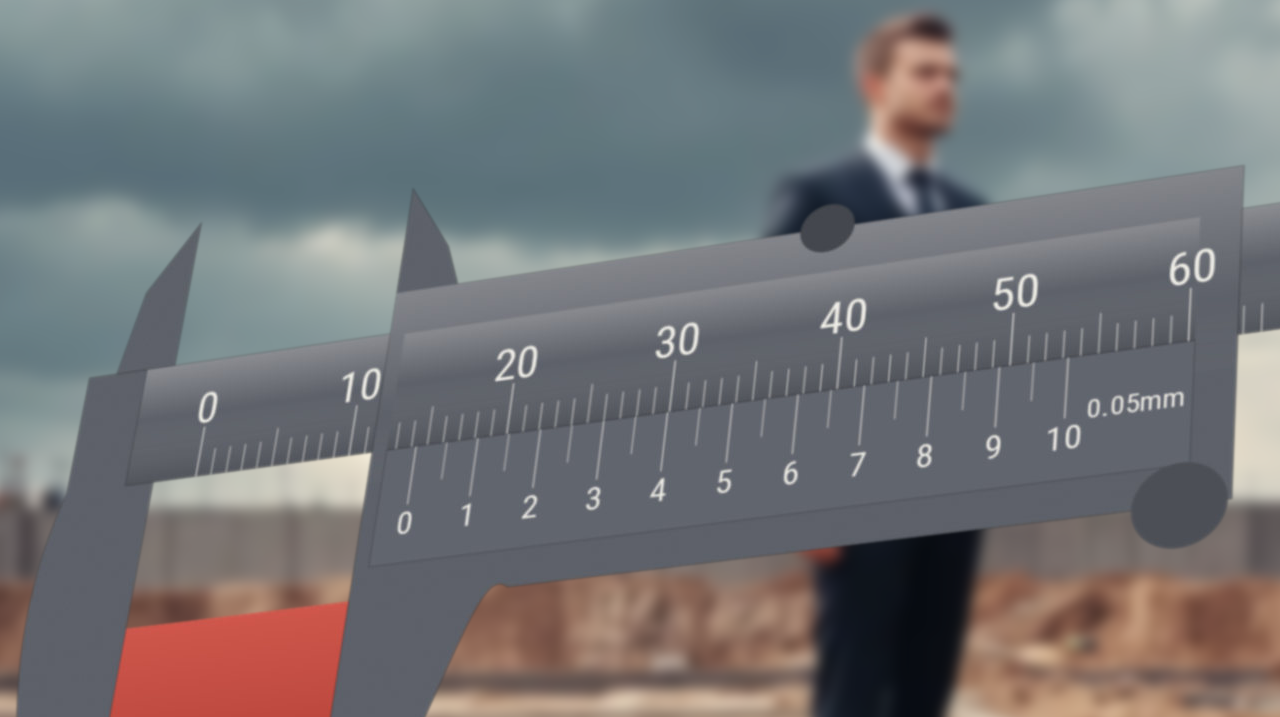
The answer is 14.3 mm
